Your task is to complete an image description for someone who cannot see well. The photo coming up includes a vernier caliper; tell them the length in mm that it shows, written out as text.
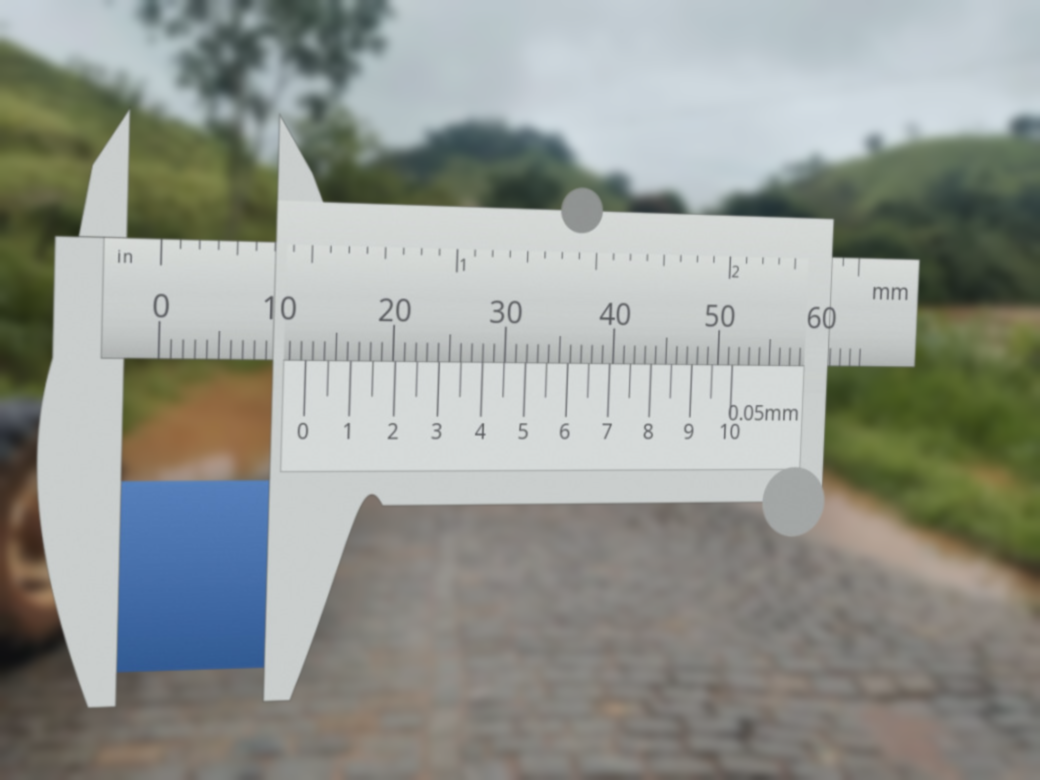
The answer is 12.4 mm
